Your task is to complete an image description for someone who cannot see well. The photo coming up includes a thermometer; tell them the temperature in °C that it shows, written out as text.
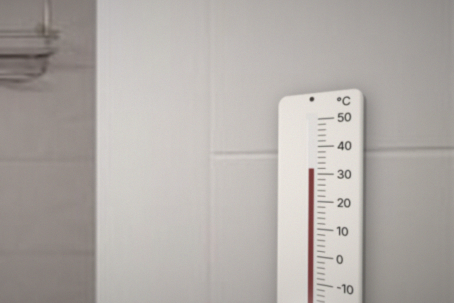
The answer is 32 °C
